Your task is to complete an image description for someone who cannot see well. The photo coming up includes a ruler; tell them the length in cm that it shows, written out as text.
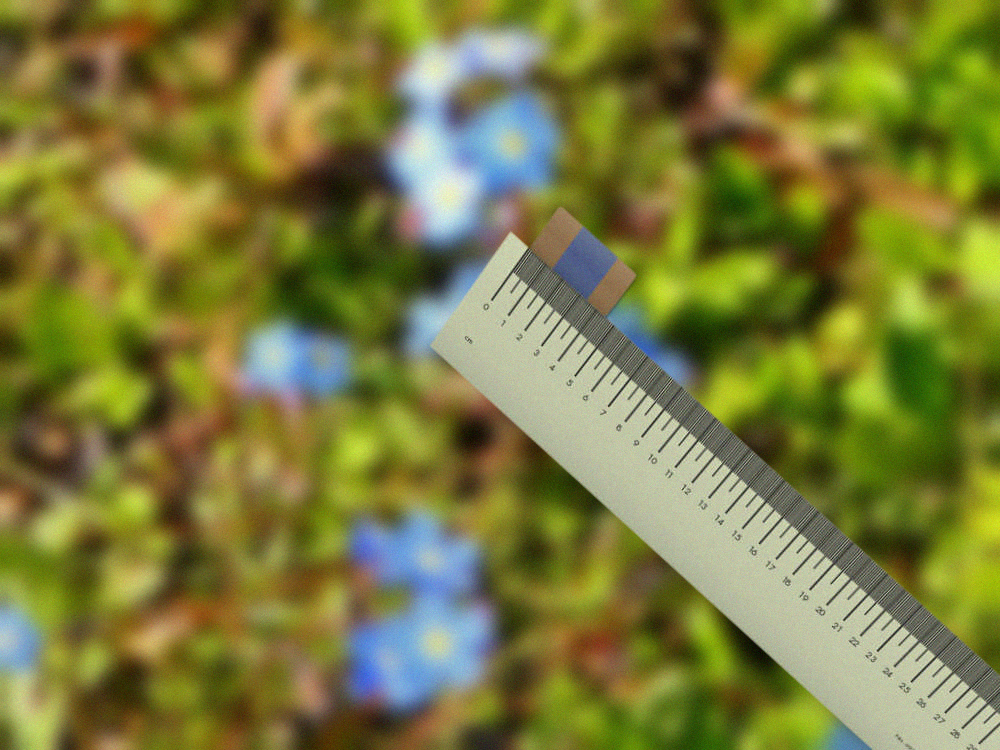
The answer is 4.5 cm
